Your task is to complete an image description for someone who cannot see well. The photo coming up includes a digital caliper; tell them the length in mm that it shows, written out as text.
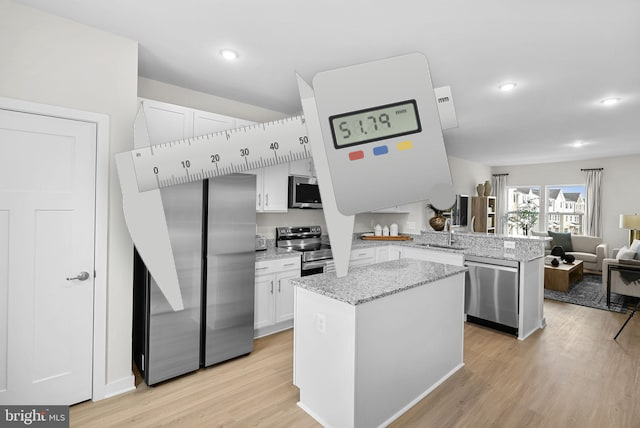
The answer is 51.79 mm
